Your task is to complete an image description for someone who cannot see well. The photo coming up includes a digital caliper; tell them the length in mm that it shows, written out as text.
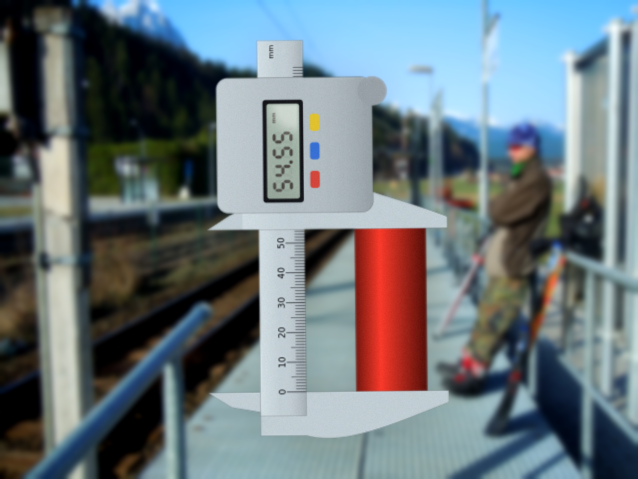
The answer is 54.55 mm
